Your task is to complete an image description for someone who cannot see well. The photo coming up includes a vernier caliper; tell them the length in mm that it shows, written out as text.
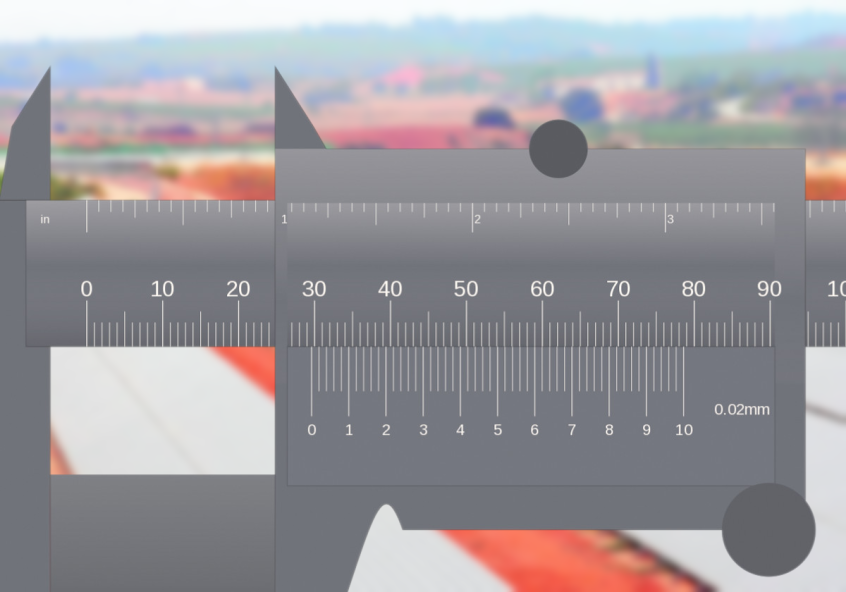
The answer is 29.6 mm
